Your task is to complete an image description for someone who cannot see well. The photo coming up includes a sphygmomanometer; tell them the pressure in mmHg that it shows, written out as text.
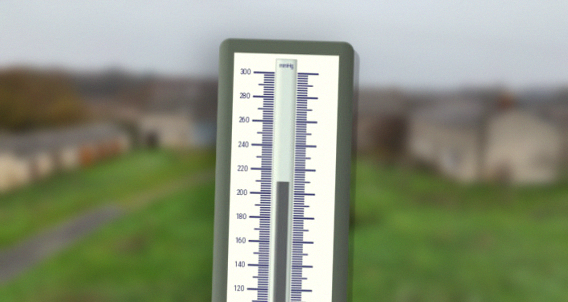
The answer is 210 mmHg
